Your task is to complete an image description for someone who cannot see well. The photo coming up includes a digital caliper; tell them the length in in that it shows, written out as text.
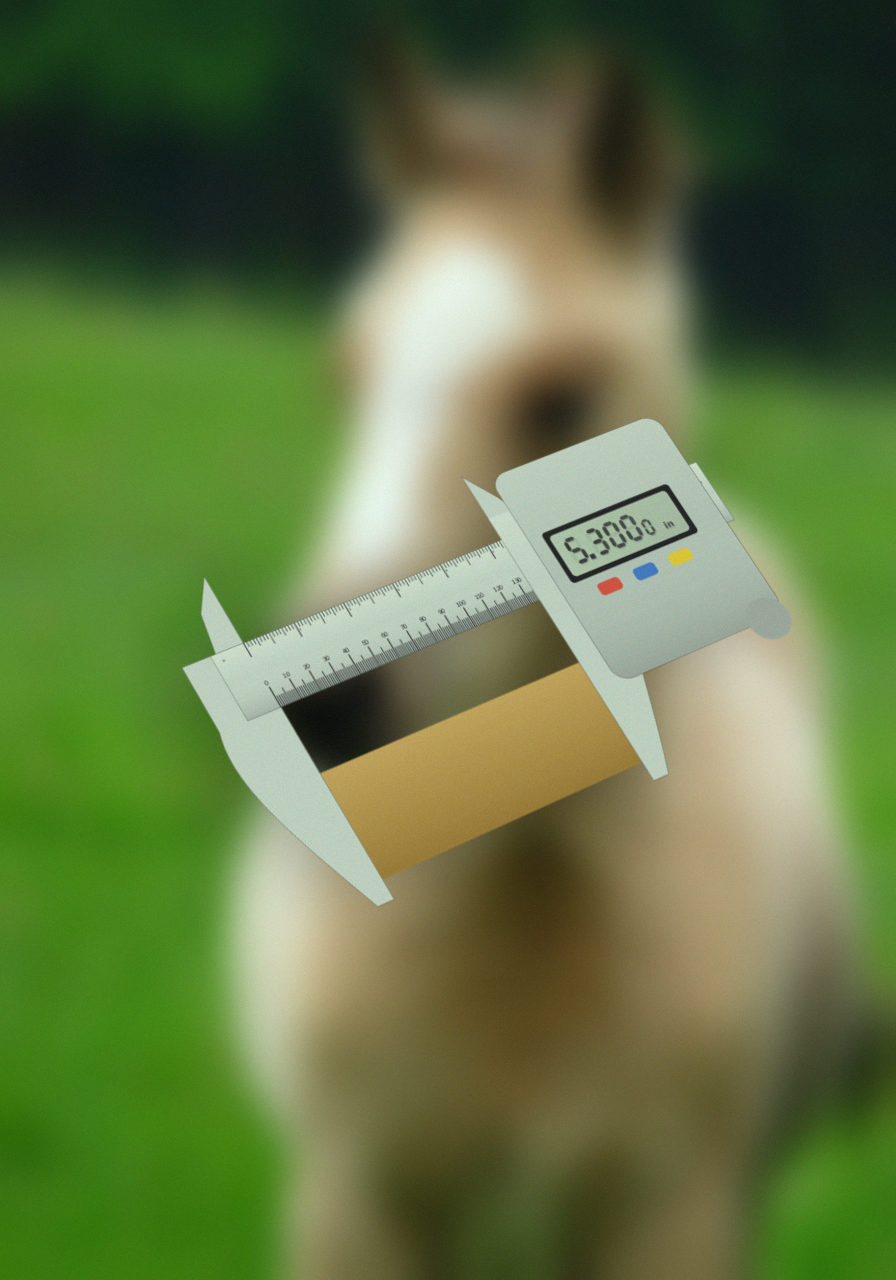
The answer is 5.3000 in
